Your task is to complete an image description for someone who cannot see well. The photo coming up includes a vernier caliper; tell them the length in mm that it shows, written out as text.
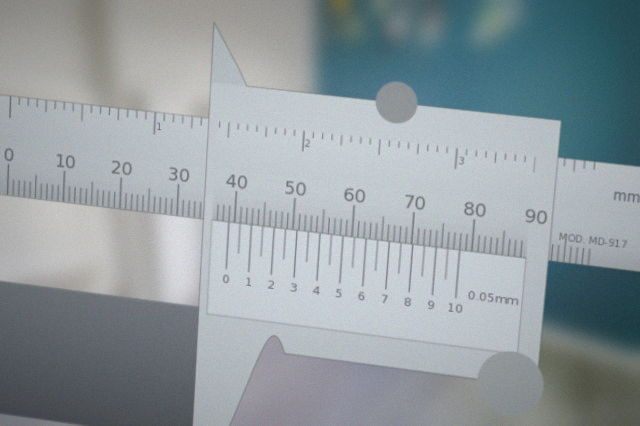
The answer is 39.0 mm
